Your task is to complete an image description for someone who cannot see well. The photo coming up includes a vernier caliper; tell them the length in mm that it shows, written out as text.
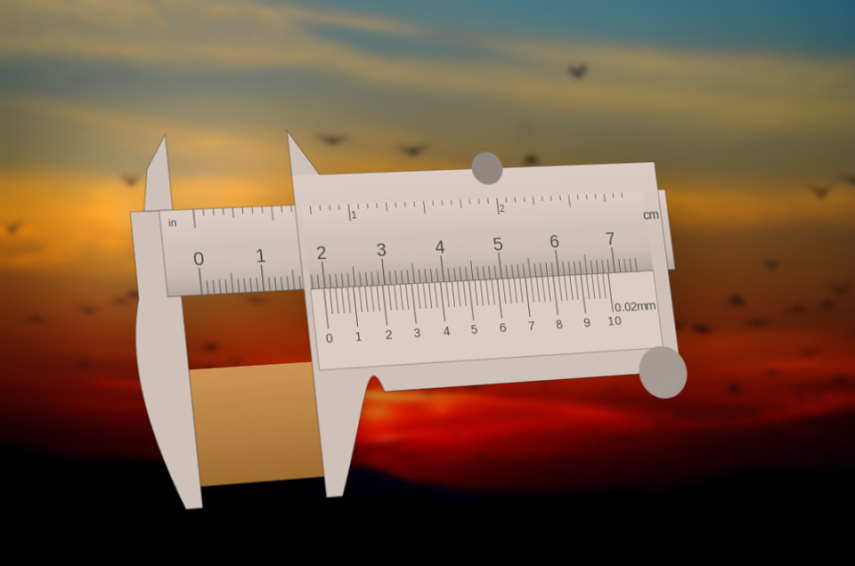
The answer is 19.8 mm
